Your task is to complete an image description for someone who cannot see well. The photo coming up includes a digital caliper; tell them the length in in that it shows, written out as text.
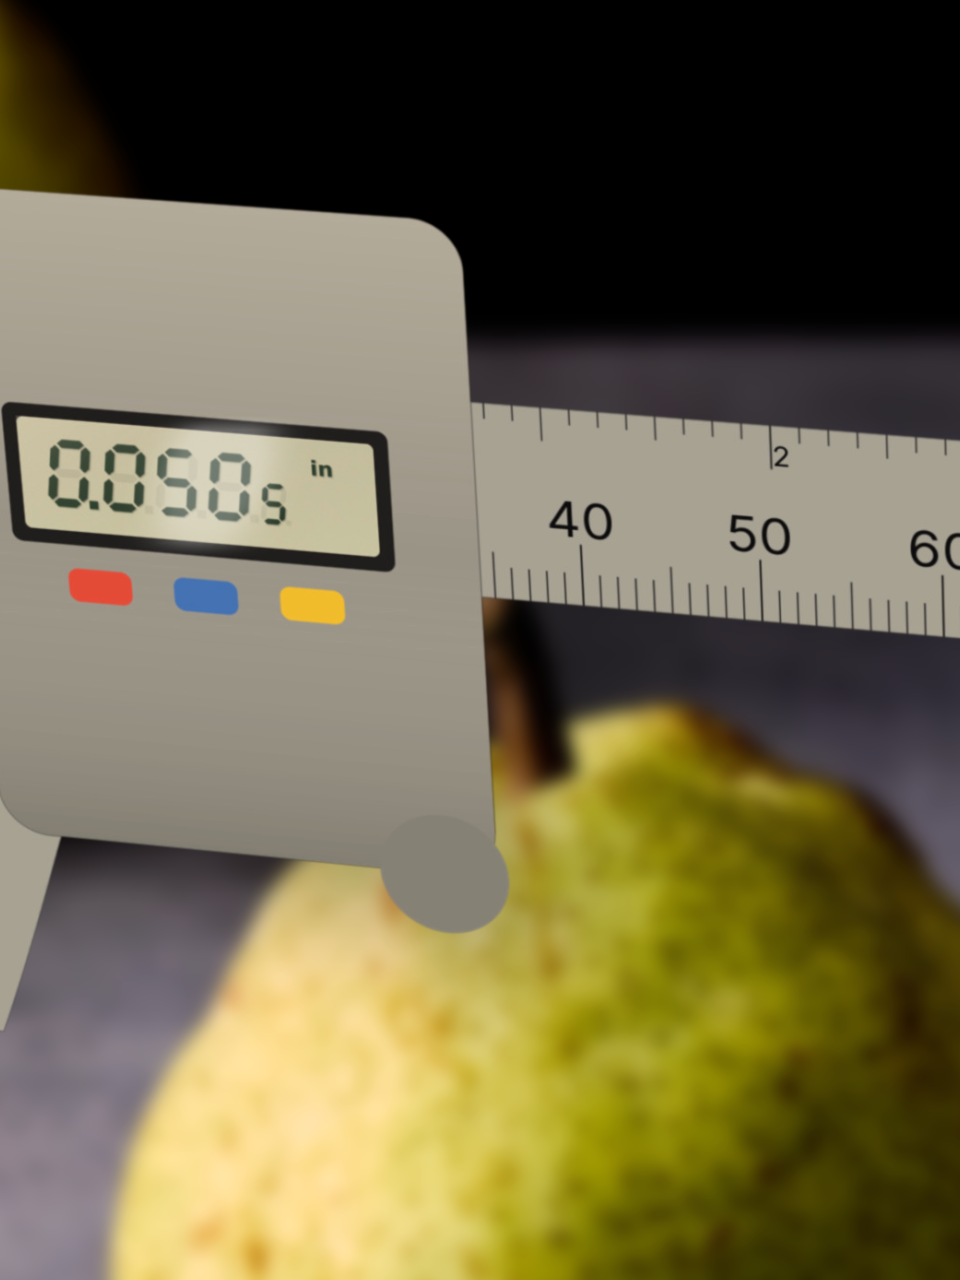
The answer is 0.0505 in
